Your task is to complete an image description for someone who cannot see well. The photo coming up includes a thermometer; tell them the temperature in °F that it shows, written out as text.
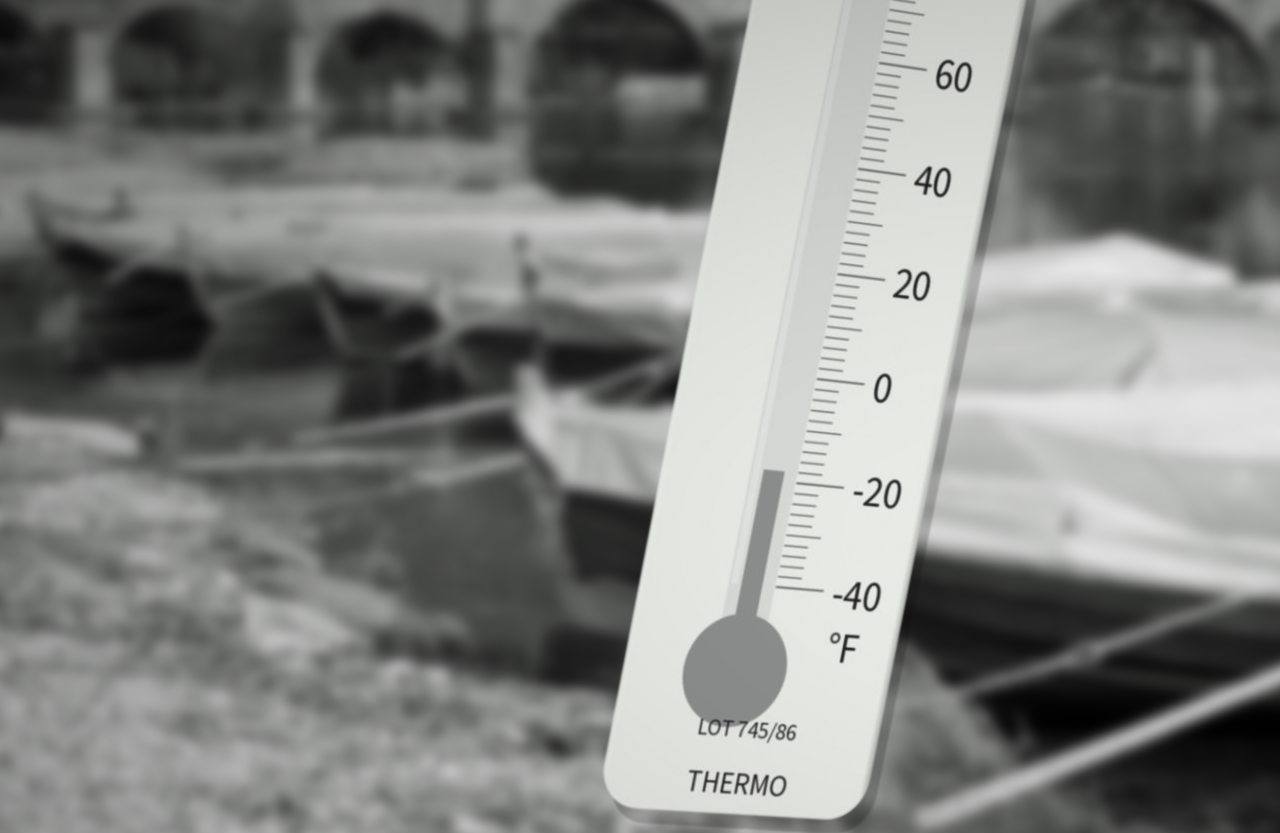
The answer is -18 °F
